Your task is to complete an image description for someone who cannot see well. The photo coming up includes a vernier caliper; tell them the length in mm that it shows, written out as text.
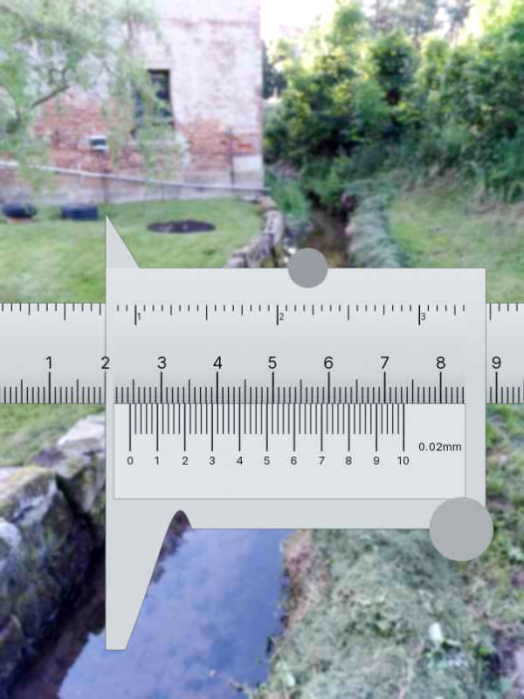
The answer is 24.4 mm
